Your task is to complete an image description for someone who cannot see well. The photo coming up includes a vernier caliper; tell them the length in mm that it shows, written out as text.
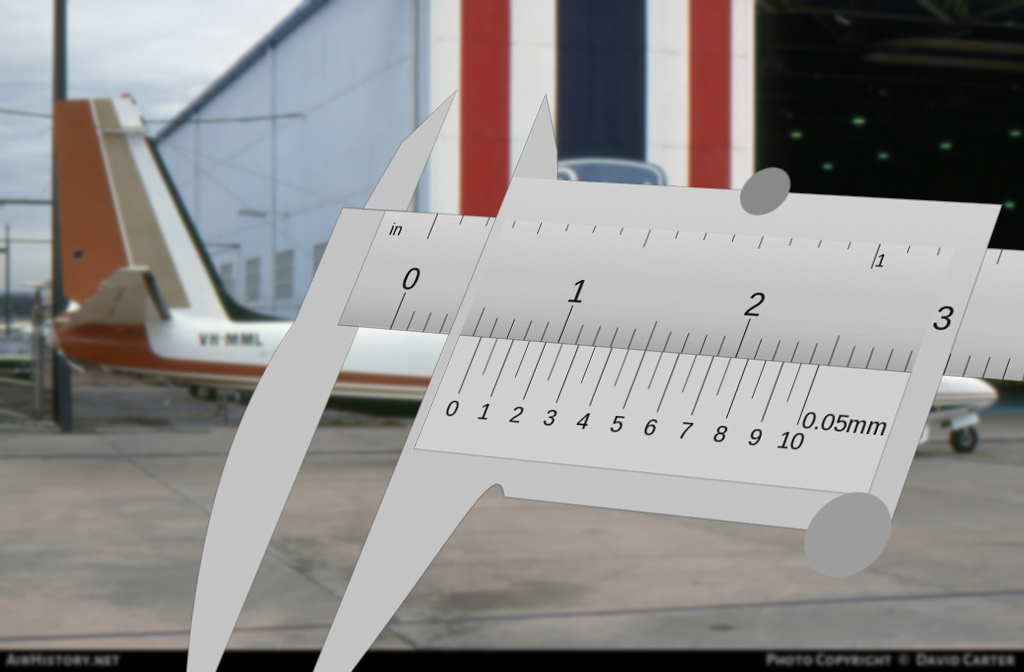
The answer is 5.5 mm
